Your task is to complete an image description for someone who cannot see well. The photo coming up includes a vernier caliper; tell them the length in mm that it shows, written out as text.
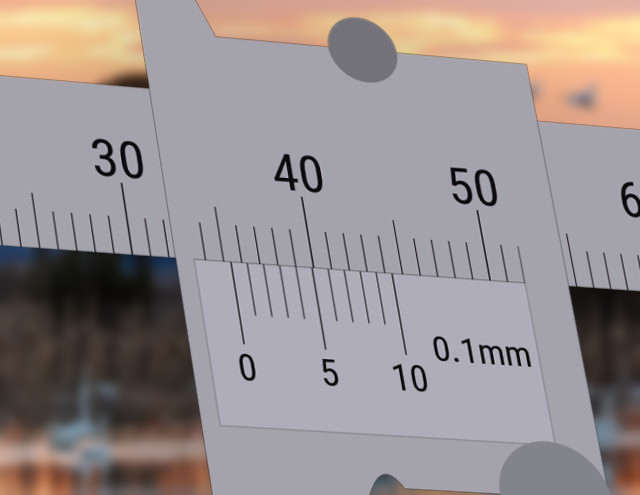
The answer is 35.4 mm
